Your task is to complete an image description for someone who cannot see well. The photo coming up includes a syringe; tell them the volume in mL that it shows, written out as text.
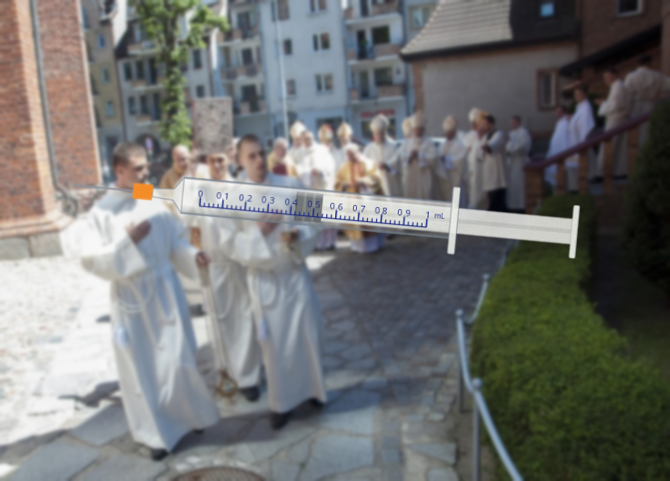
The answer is 0.42 mL
